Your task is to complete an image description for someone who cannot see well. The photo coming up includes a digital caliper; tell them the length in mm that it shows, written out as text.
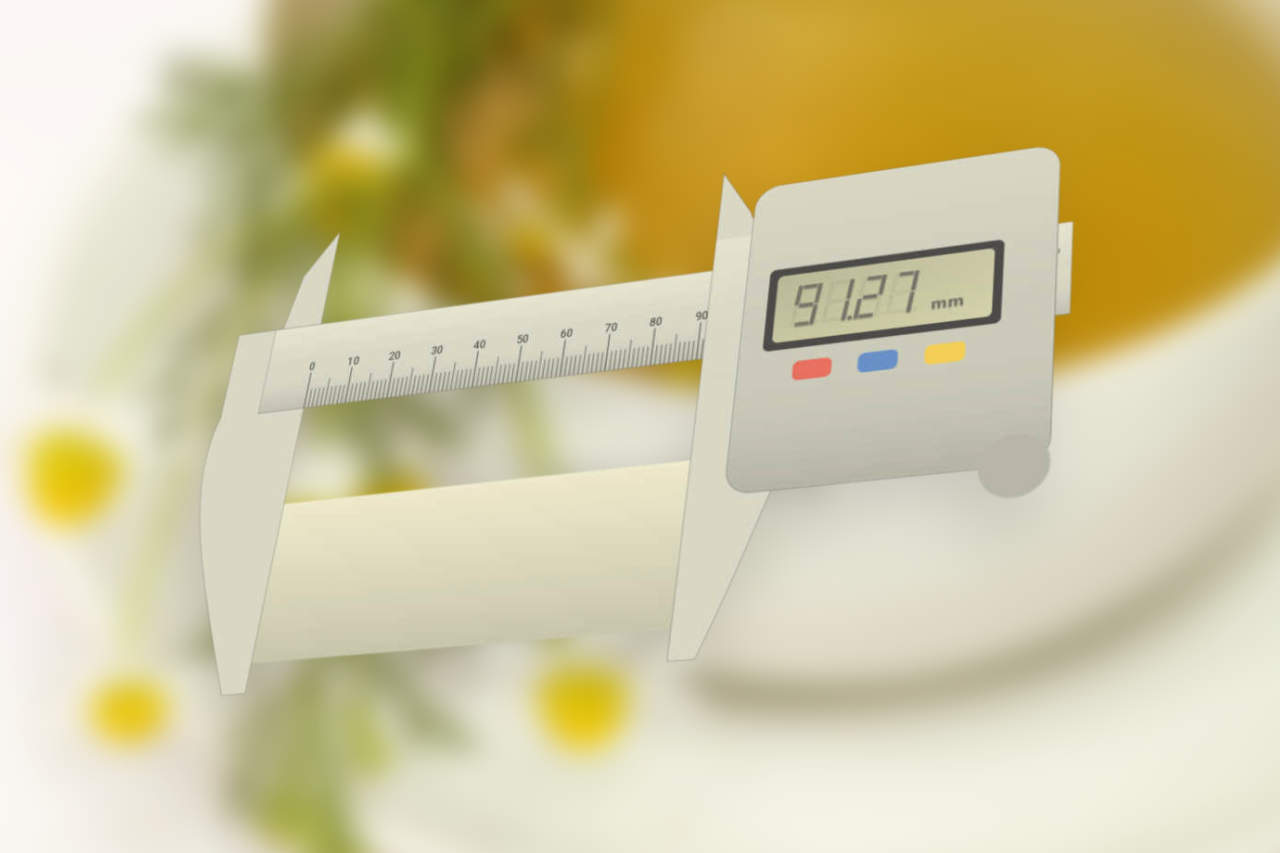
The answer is 91.27 mm
